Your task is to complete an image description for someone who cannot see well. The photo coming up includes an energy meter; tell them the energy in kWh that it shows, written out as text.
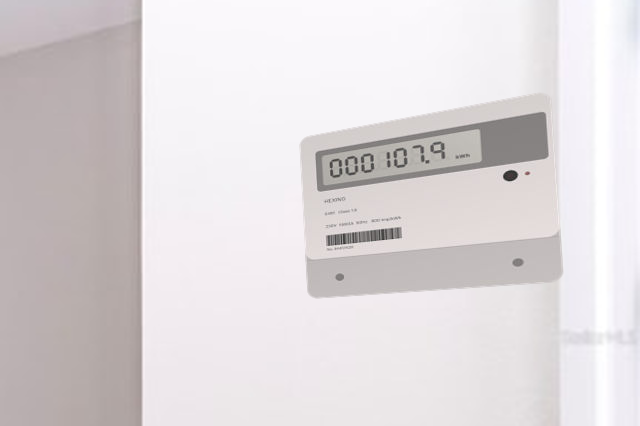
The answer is 107.9 kWh
